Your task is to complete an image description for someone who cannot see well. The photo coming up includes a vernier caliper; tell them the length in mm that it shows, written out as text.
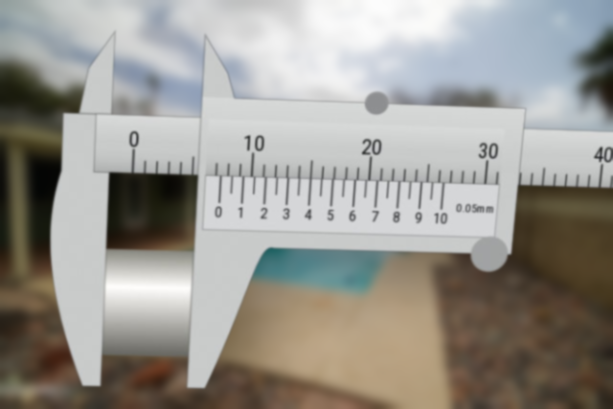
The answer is 7.4 mm
